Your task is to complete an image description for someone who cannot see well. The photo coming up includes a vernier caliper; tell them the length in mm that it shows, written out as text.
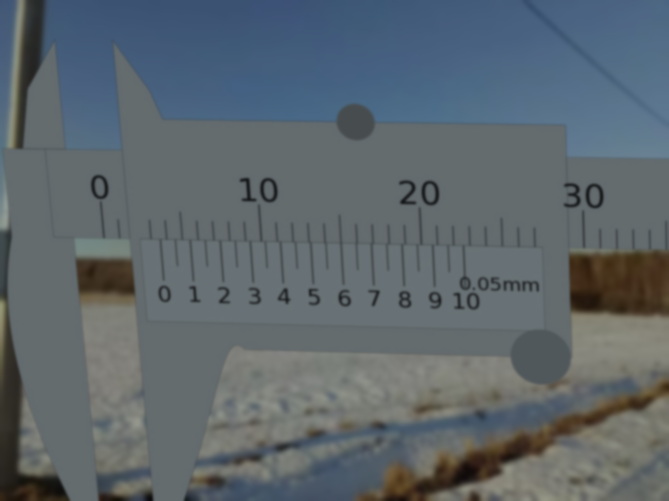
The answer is 3.6 mm
